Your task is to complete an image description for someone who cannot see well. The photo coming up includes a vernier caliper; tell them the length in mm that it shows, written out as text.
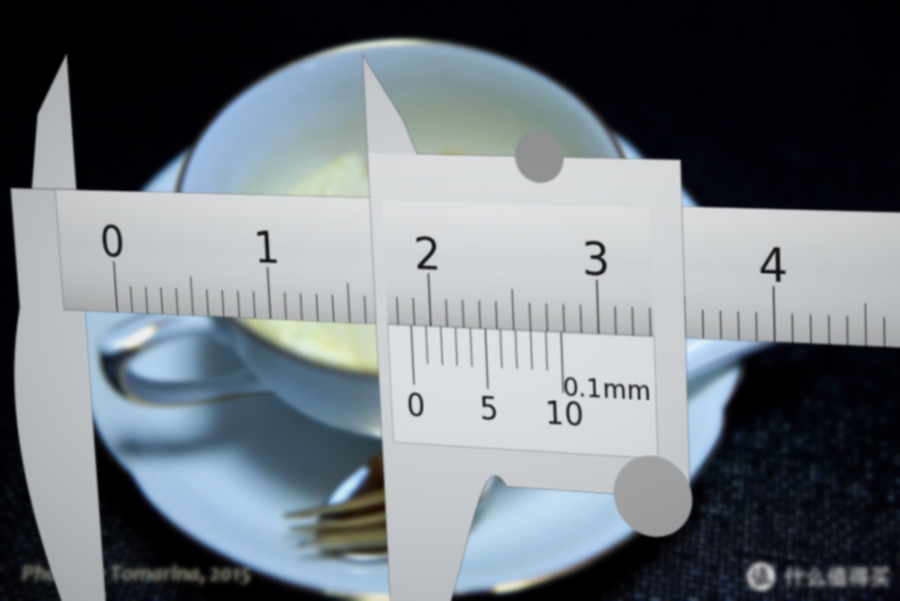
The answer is 18.8 mm
